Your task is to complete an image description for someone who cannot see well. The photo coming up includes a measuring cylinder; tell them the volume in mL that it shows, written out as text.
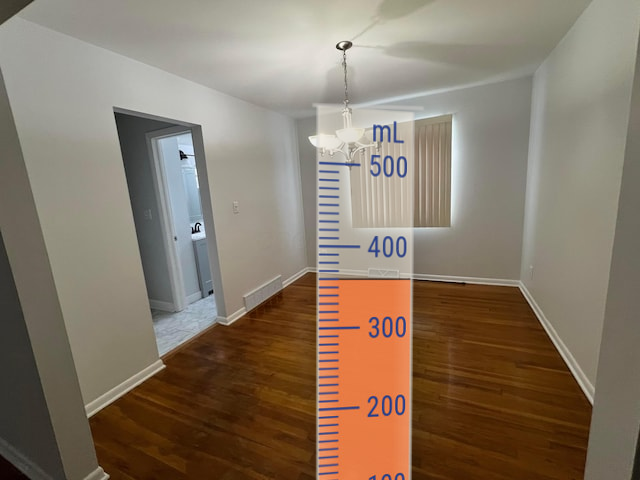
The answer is 360 mL
